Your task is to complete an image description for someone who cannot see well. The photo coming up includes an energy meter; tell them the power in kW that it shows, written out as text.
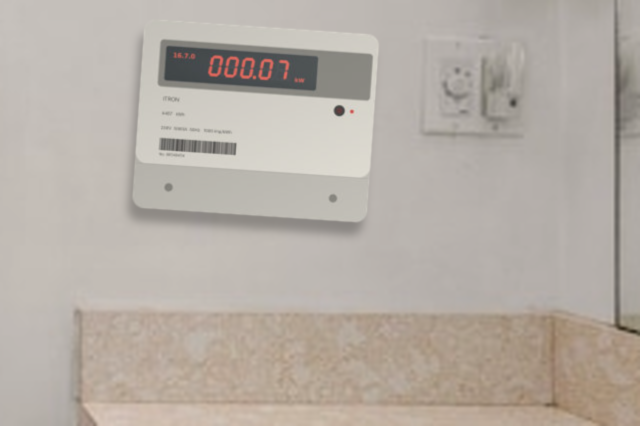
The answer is 0.07 kW
